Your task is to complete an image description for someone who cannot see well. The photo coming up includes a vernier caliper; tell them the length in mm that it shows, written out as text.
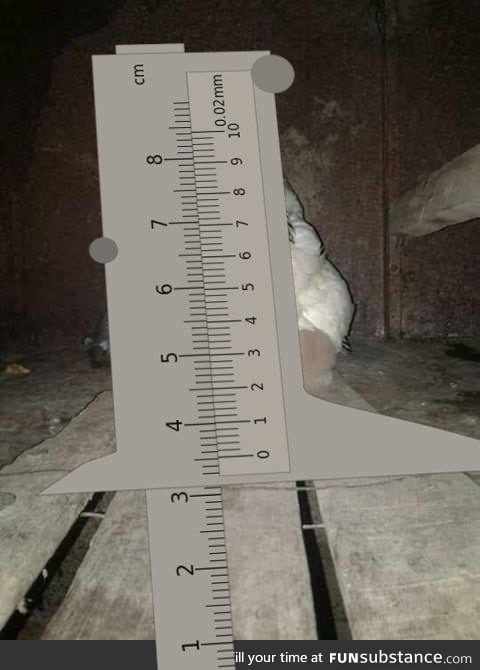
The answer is 35.2 mm
